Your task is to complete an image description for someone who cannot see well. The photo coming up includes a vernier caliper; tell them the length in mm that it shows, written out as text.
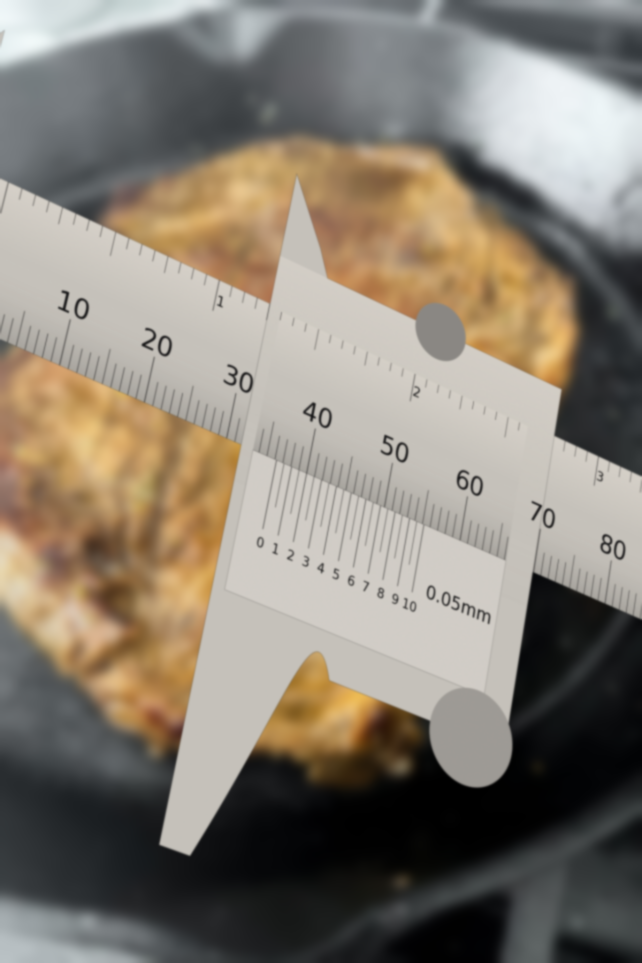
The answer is 36.2 mm
